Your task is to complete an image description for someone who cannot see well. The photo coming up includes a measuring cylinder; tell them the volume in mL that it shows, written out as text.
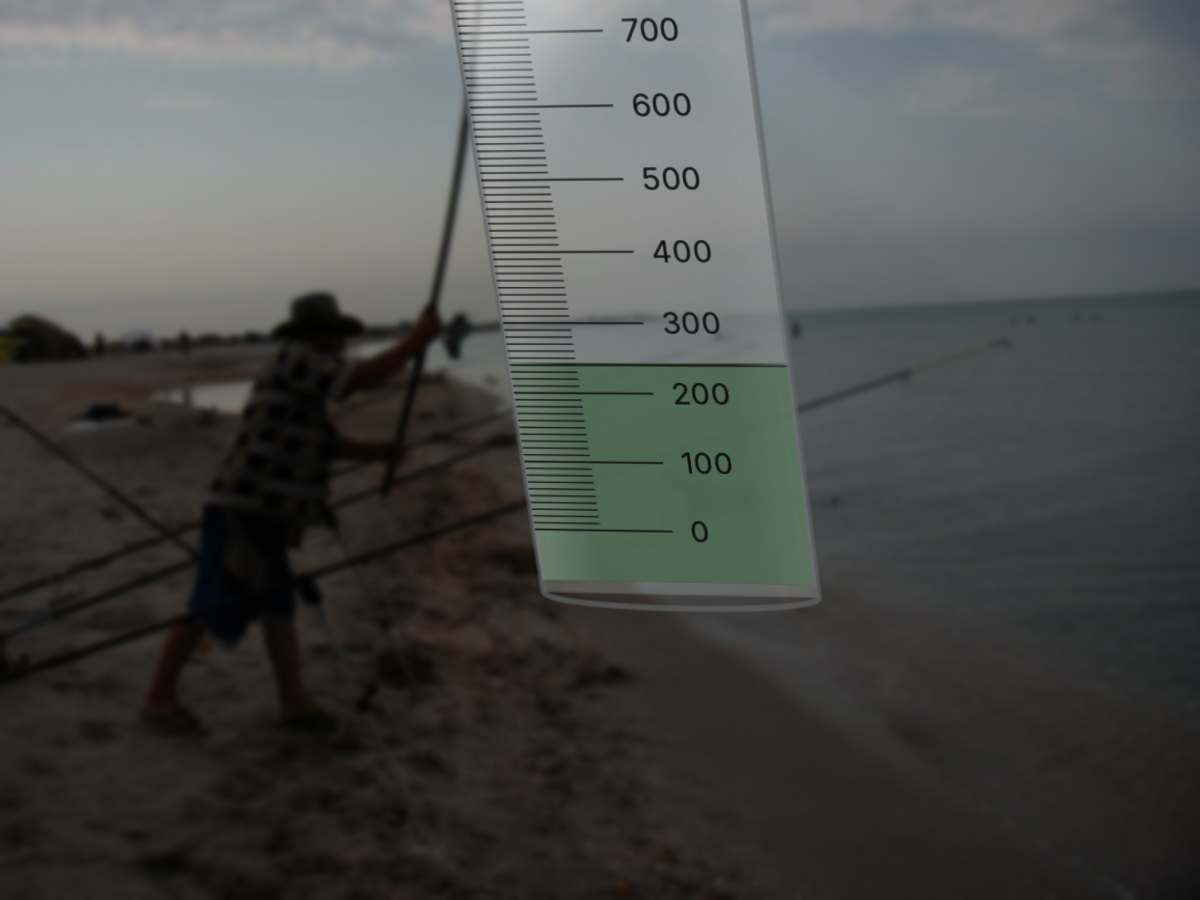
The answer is 240 mL
